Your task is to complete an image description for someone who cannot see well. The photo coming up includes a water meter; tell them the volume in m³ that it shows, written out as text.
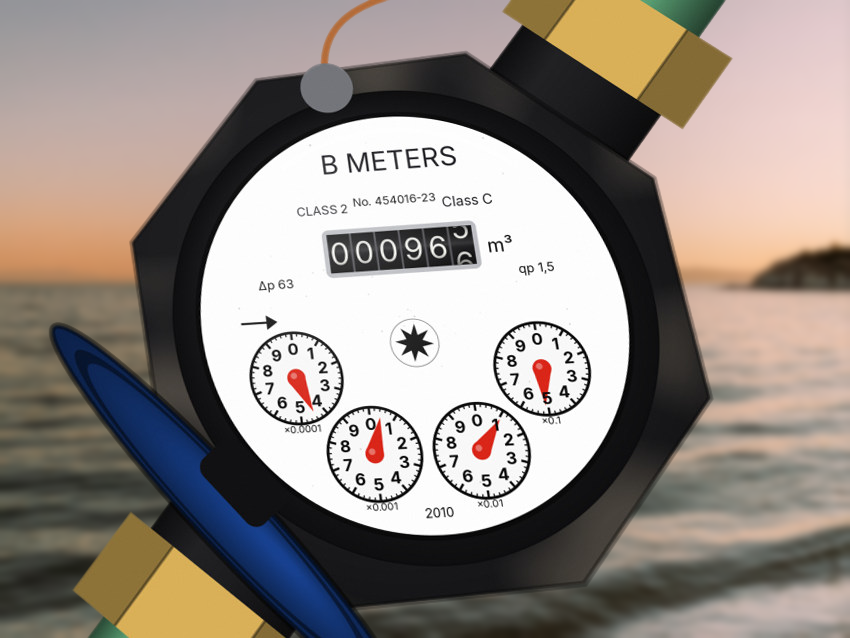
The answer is 965.5104 m³
